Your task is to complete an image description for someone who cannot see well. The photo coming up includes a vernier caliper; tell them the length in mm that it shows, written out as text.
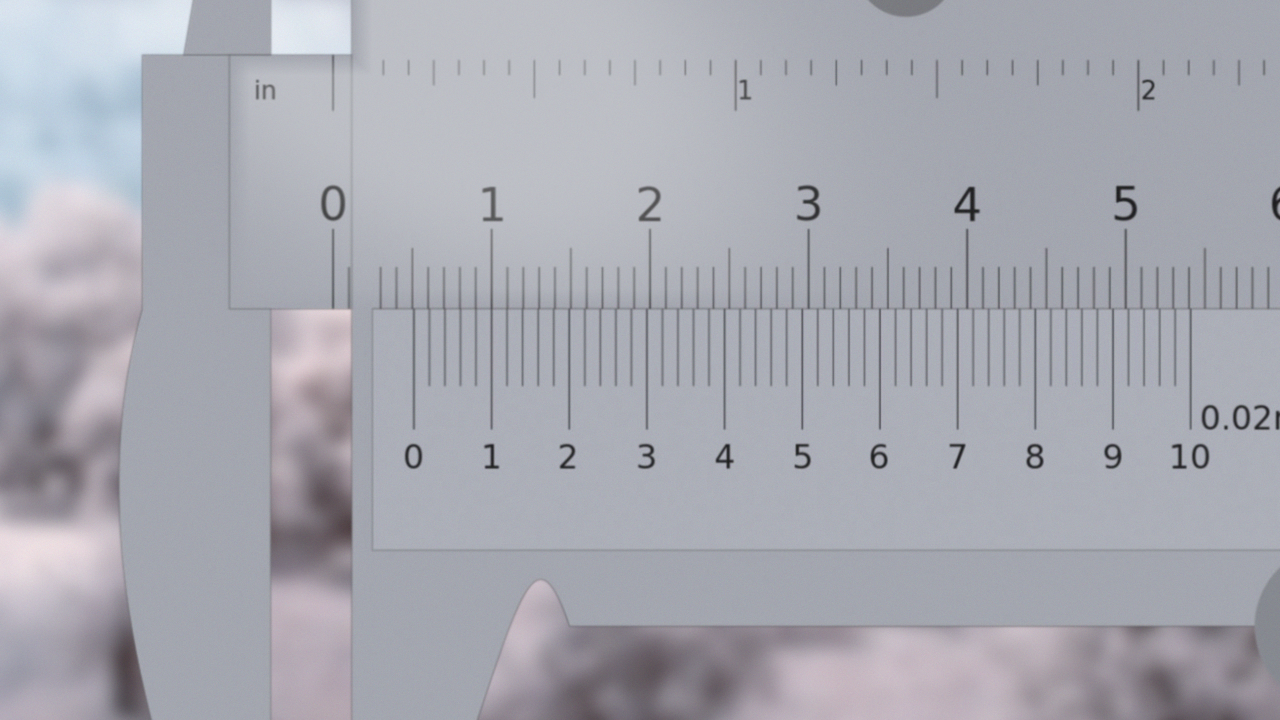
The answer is 5.1 mm
